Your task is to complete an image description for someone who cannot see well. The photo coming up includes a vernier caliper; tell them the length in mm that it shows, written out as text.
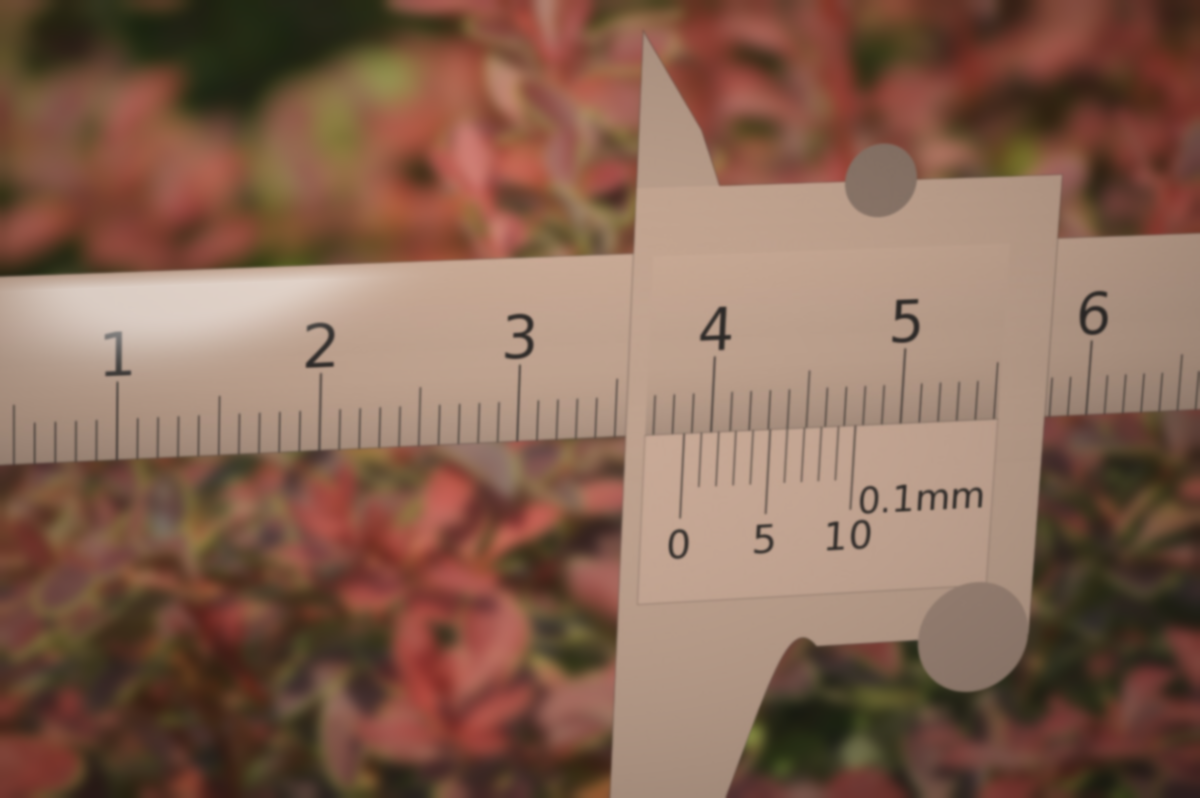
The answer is 38.6 mm
